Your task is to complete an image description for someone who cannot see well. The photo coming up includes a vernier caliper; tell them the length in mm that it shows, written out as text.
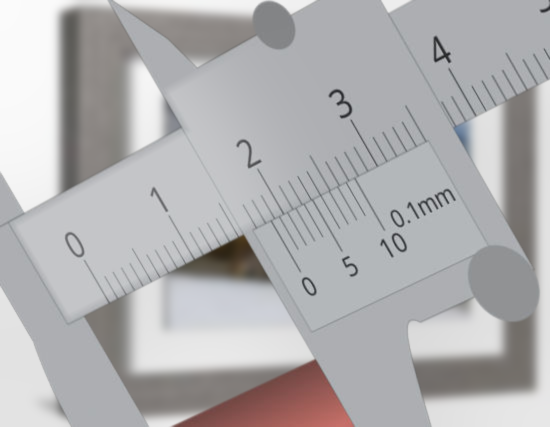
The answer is 18.6 mm
